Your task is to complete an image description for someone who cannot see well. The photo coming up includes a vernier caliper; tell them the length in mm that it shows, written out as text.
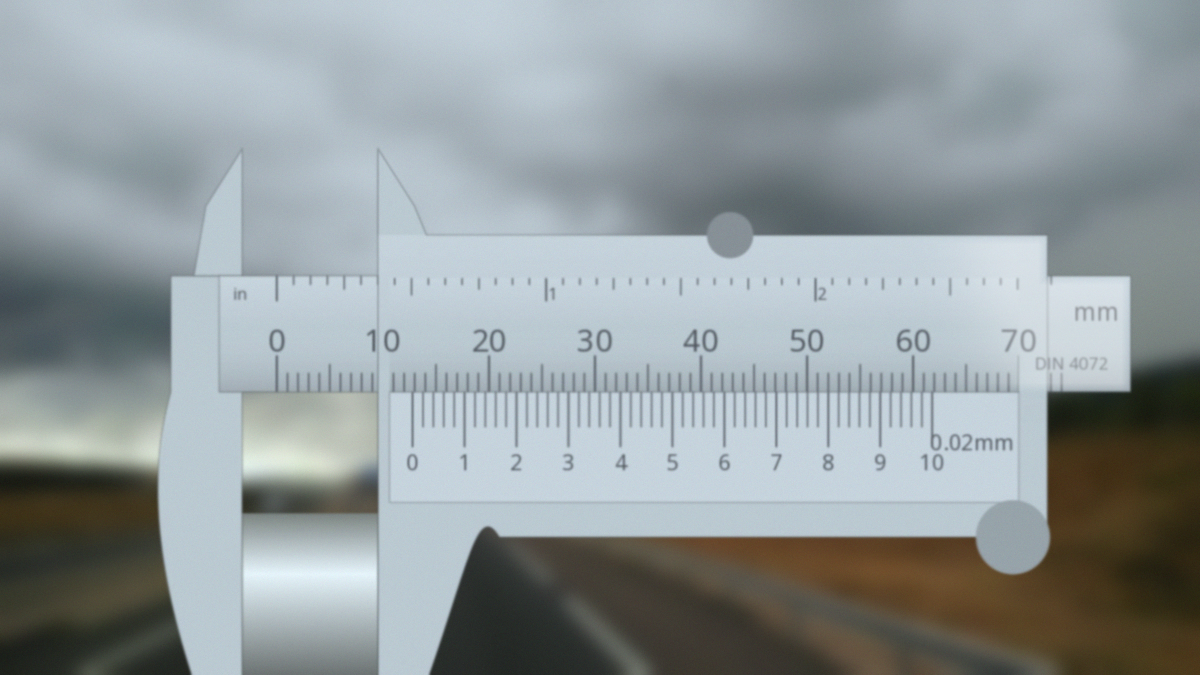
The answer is 12.8 mm
